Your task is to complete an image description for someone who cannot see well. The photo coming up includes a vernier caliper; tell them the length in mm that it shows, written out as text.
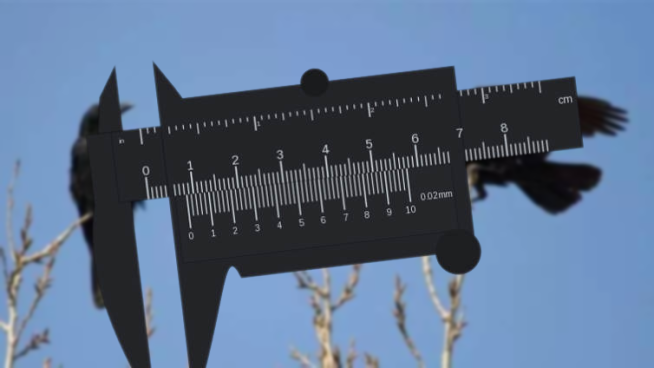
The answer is 8.5 mm
